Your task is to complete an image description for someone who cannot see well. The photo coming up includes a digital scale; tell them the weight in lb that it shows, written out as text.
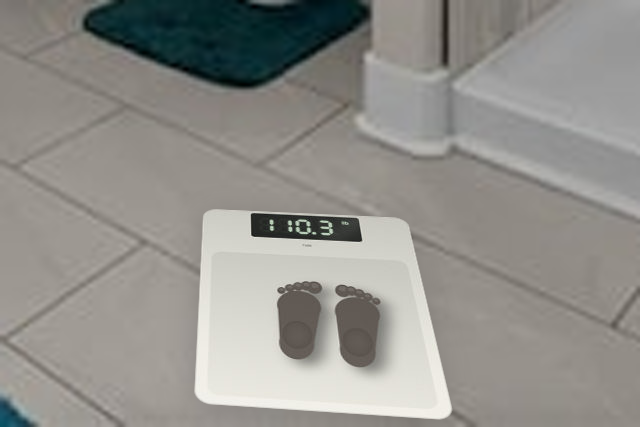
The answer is 110.3 lb
